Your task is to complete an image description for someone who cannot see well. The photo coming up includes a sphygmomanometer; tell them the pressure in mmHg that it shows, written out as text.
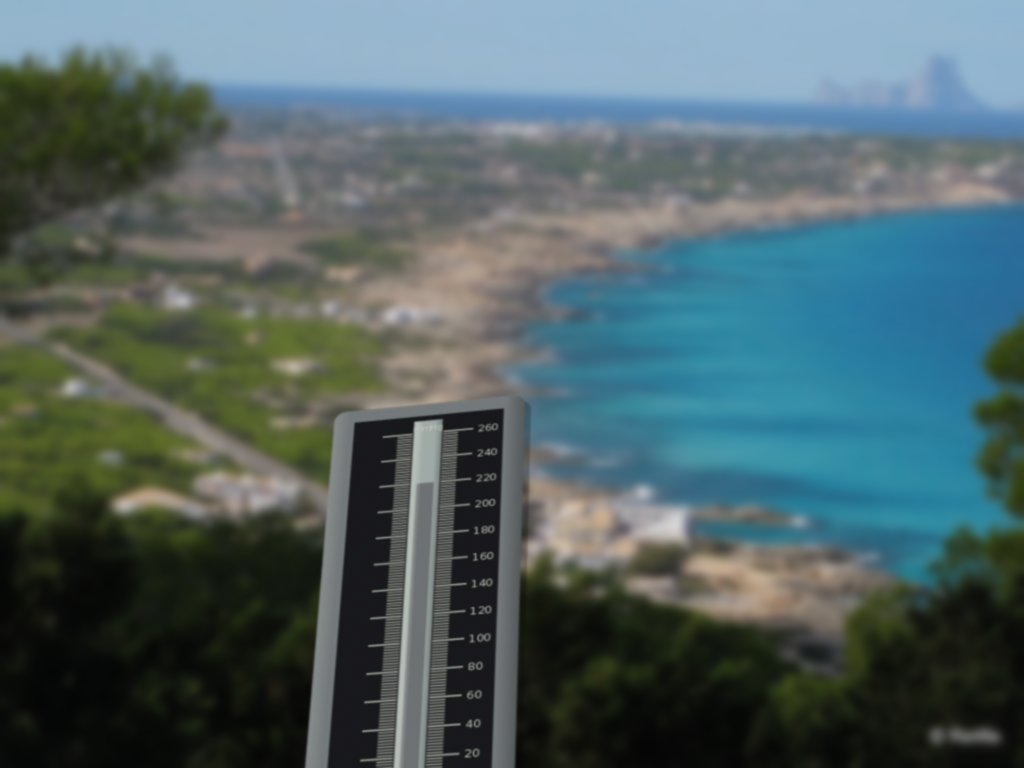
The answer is 220 mmHg
